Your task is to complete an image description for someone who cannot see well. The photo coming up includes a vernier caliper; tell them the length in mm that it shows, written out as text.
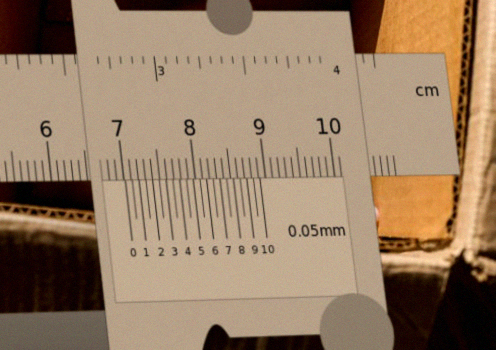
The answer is 70.2 mm
